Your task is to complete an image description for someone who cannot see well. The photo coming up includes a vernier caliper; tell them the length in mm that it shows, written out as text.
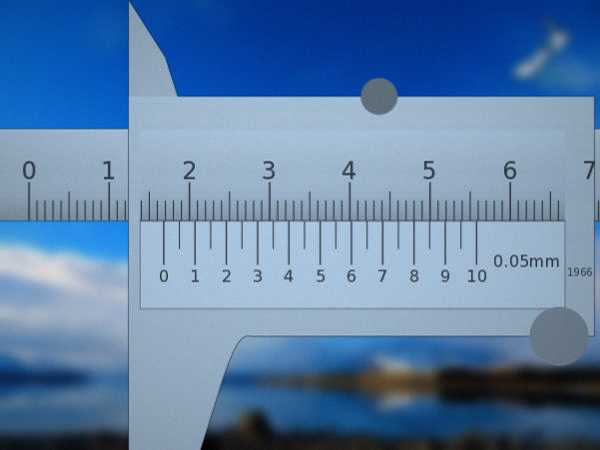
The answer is 16.8 mm
